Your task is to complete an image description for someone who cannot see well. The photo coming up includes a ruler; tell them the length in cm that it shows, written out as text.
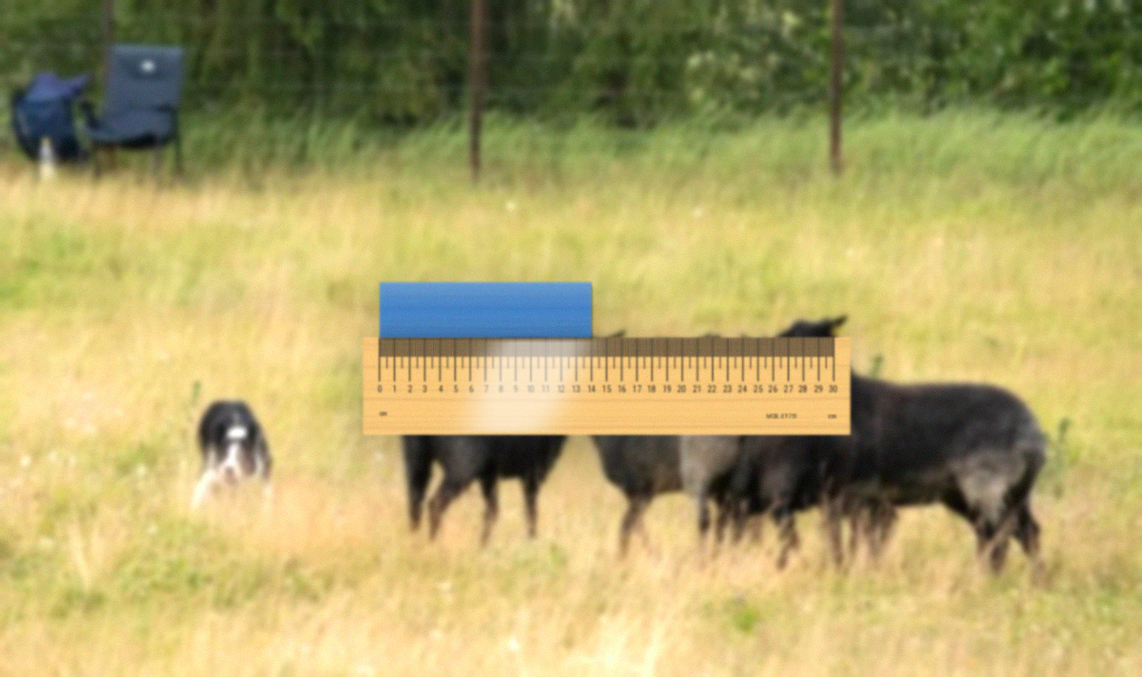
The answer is 14 cm
